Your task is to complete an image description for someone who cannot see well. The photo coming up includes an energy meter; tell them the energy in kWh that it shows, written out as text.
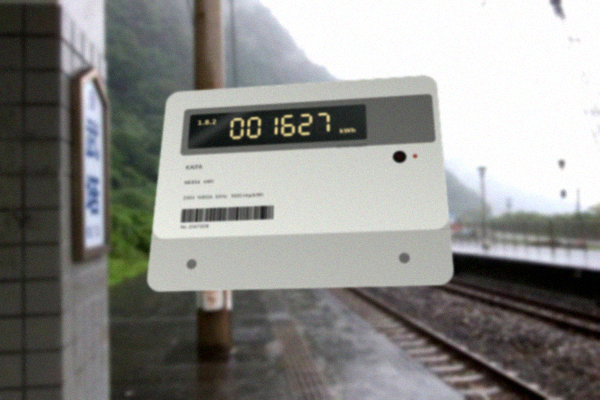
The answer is 1627 kWh
